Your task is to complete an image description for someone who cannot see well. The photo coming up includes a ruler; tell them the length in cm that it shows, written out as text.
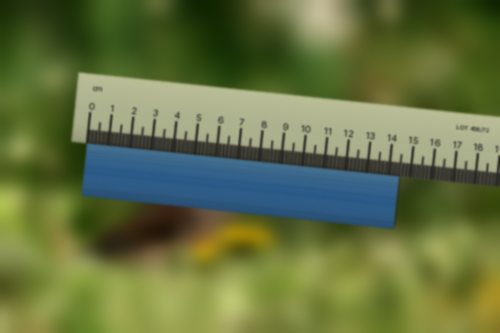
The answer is 14.5 cm
